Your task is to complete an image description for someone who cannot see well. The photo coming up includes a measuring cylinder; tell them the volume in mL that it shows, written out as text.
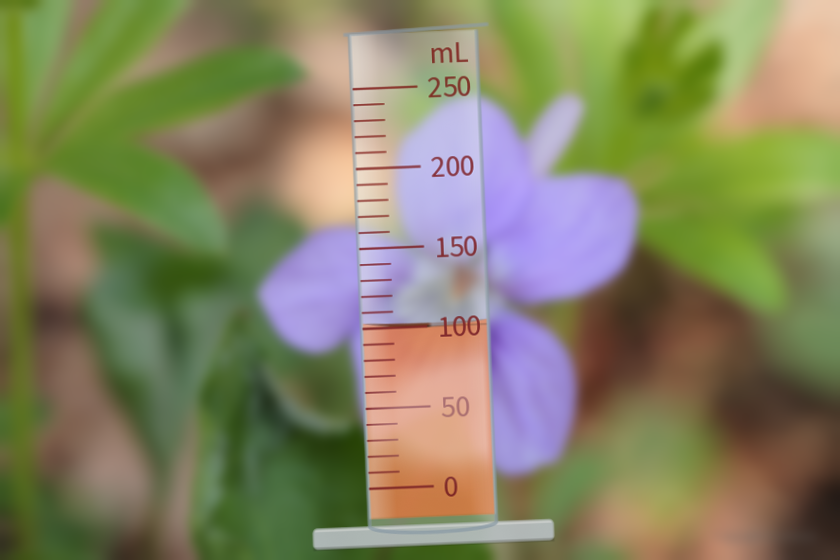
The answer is 100 mL
